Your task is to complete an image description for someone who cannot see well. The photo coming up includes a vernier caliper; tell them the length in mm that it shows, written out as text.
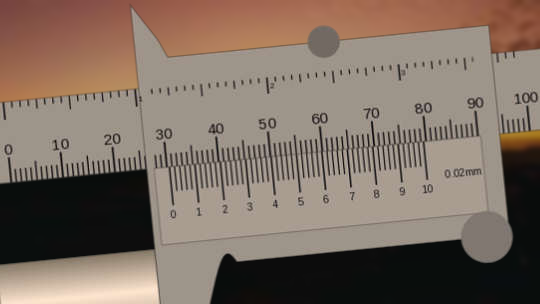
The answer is 30.5 mm
